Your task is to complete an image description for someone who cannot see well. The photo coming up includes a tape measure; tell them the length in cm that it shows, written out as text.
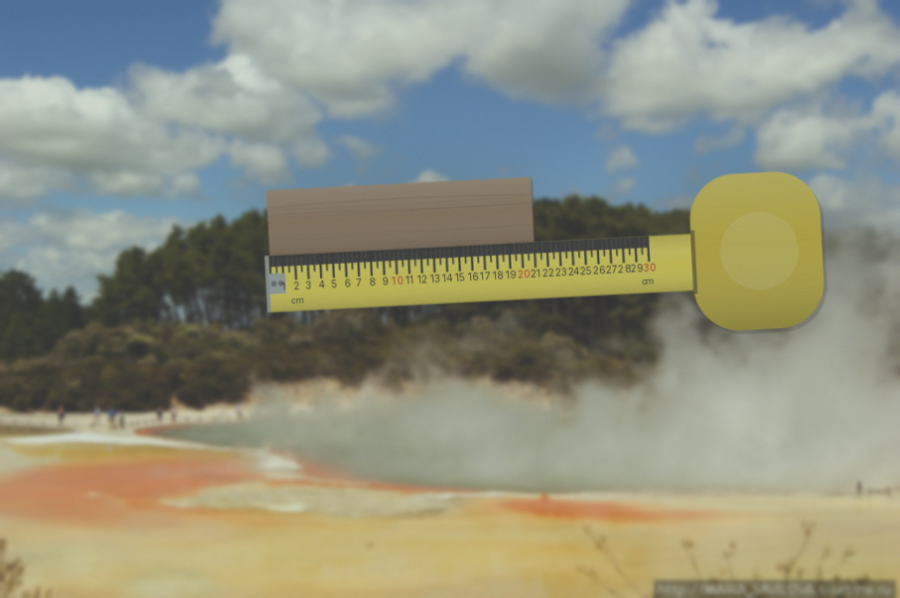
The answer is 21 cm
